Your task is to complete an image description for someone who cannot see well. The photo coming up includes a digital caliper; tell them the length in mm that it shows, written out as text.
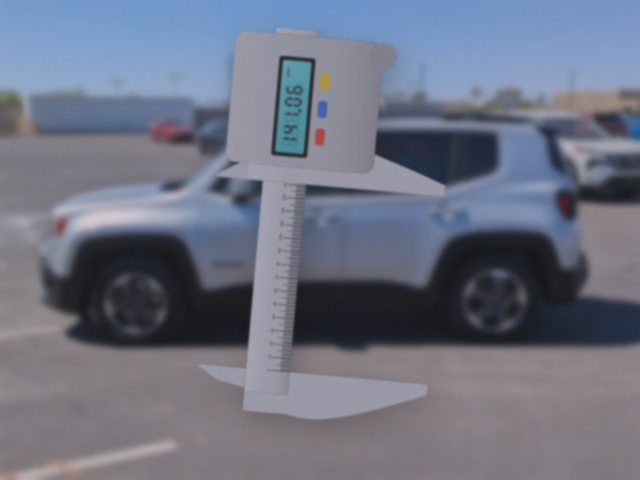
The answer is 141.06 mm
